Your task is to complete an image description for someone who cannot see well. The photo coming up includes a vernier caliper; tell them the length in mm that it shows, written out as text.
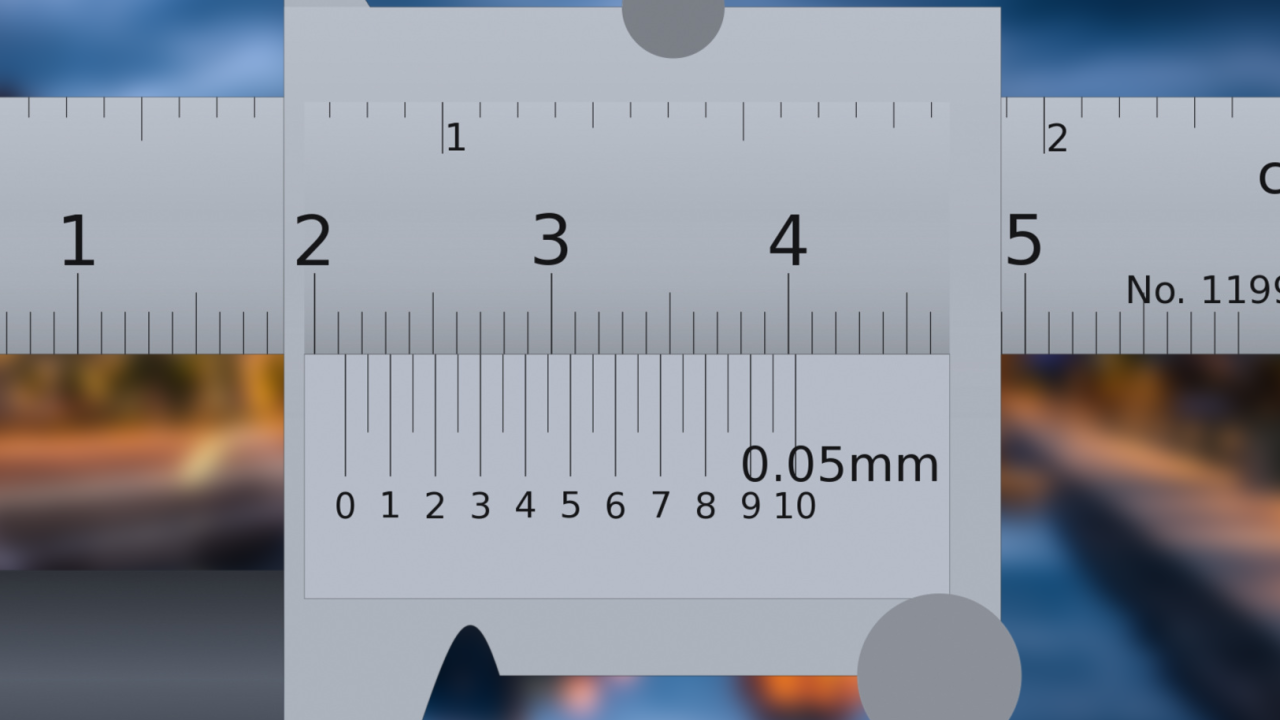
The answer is 21.3 mm
